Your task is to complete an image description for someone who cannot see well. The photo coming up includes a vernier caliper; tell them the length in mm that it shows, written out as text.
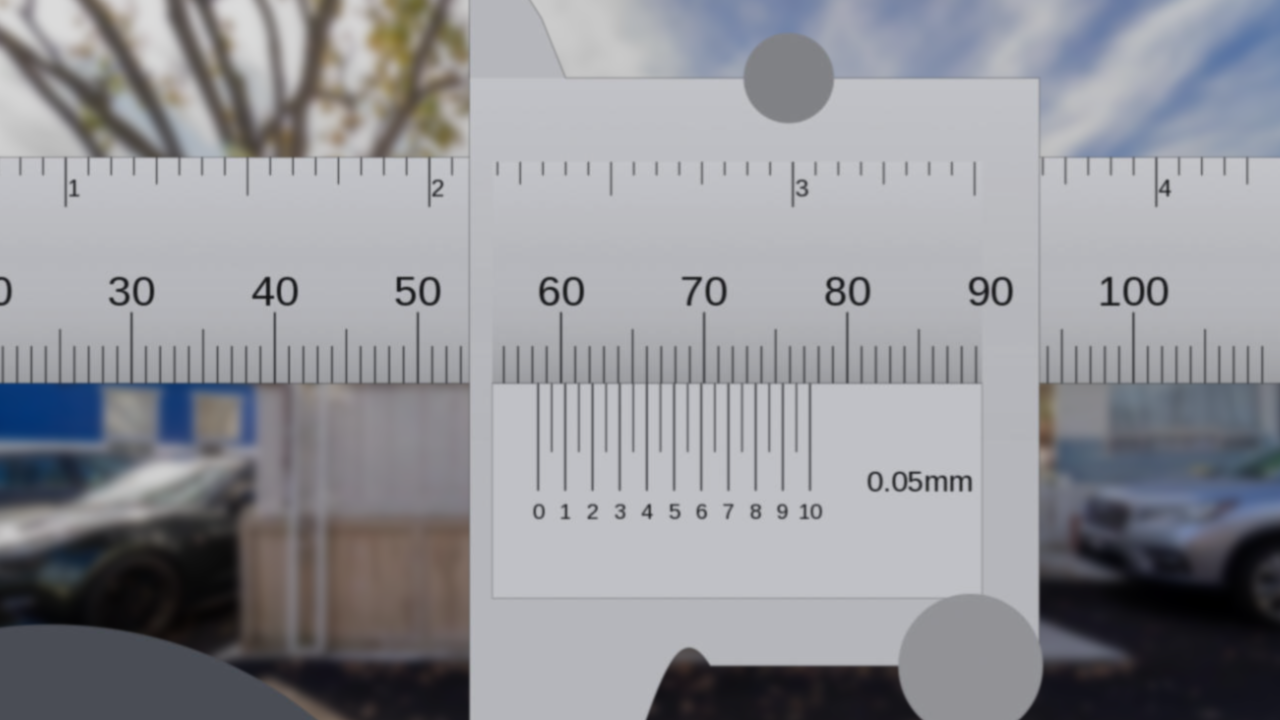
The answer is 58.4 mm
